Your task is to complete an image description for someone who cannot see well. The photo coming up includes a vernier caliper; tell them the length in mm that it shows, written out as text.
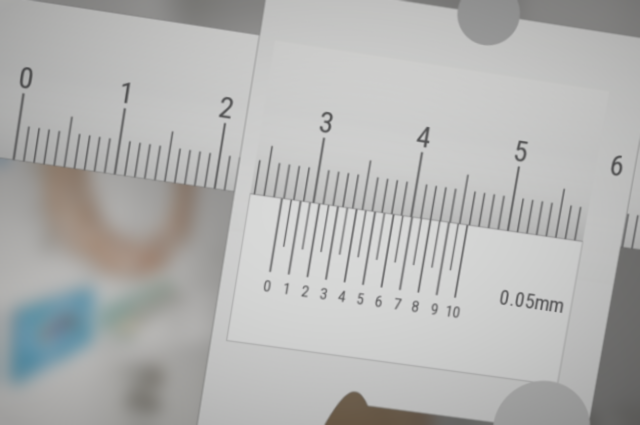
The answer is 26.8 mm
